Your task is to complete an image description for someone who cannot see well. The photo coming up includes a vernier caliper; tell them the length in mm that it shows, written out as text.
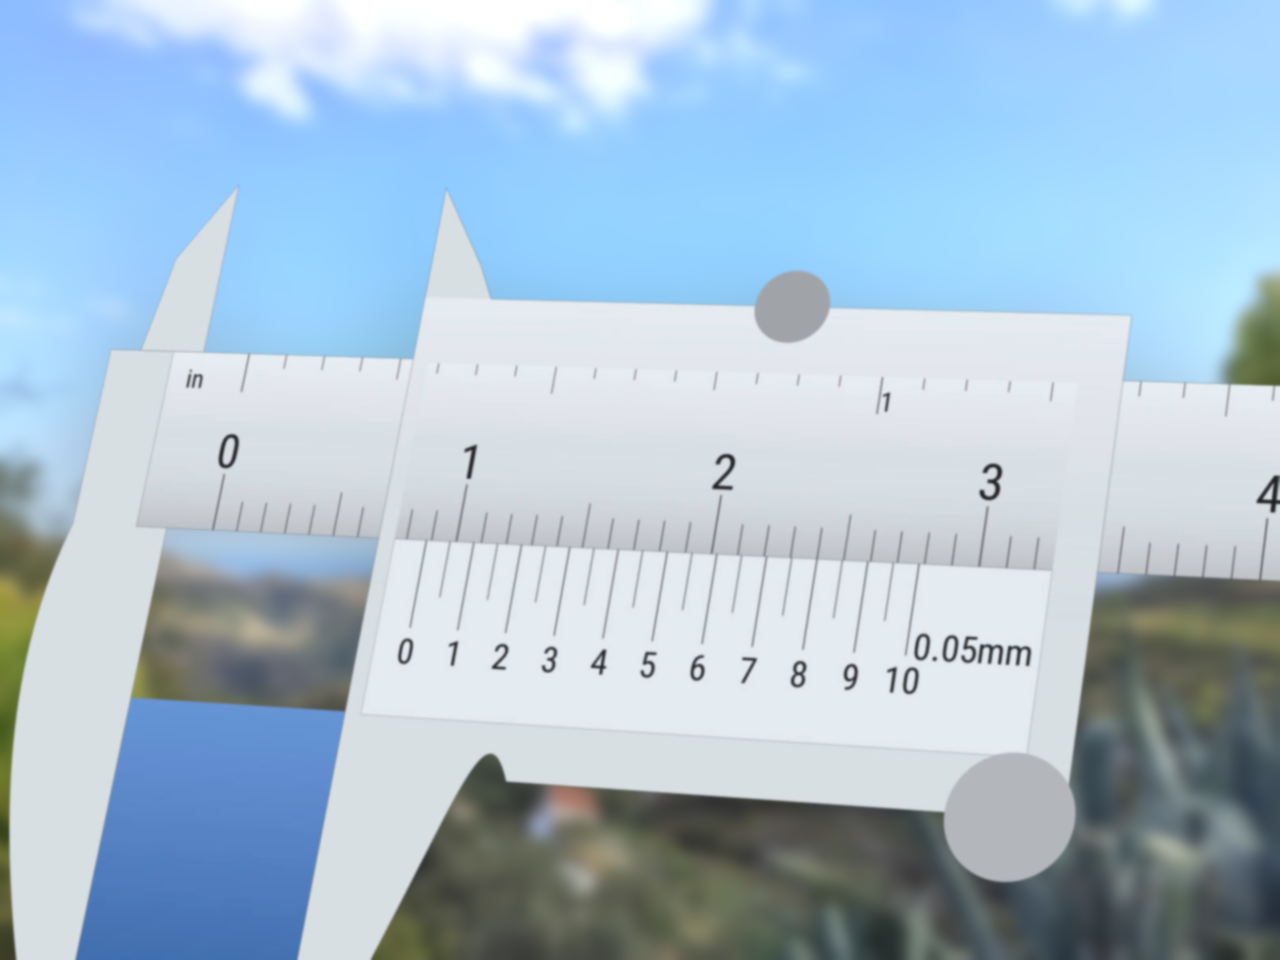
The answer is 8.8 mm
